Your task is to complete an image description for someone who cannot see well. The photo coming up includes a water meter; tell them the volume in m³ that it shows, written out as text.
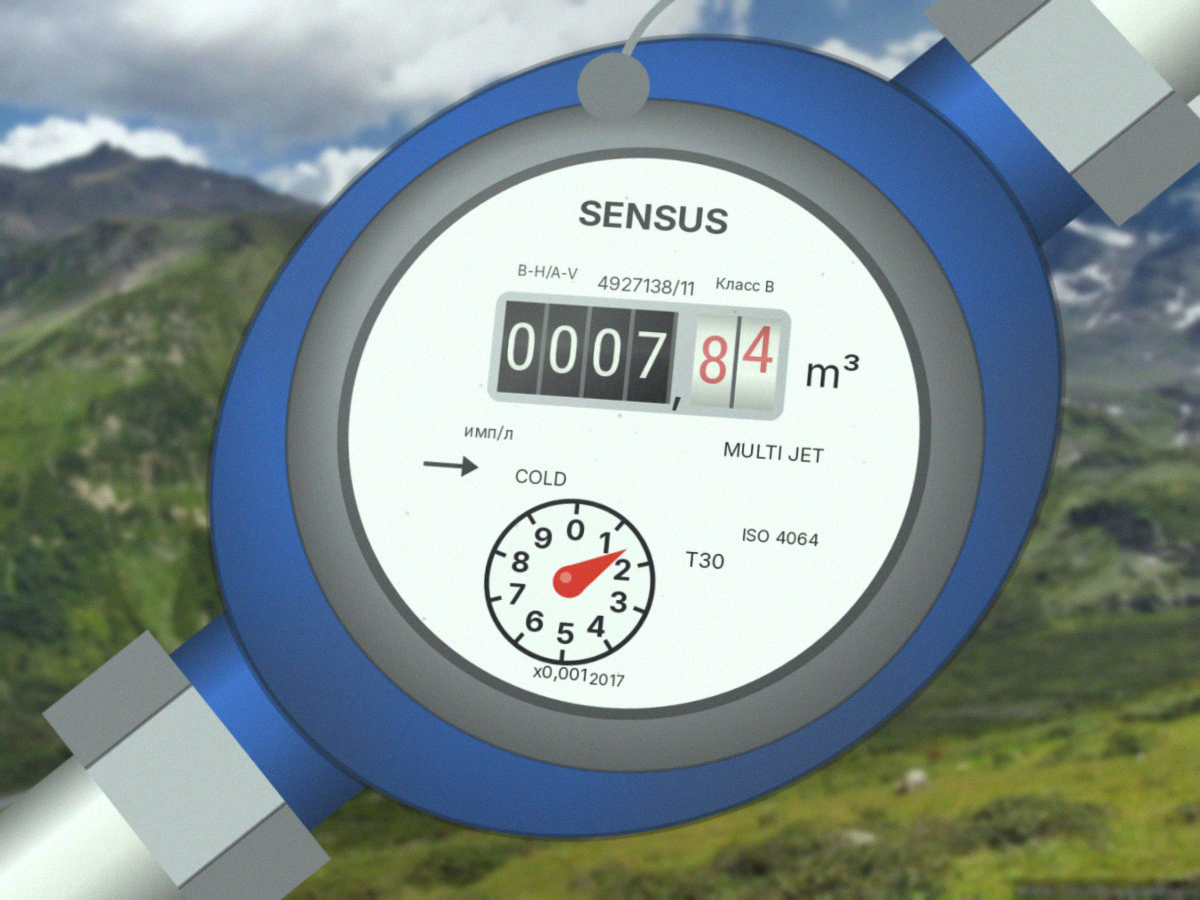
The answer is 7.841 m³
